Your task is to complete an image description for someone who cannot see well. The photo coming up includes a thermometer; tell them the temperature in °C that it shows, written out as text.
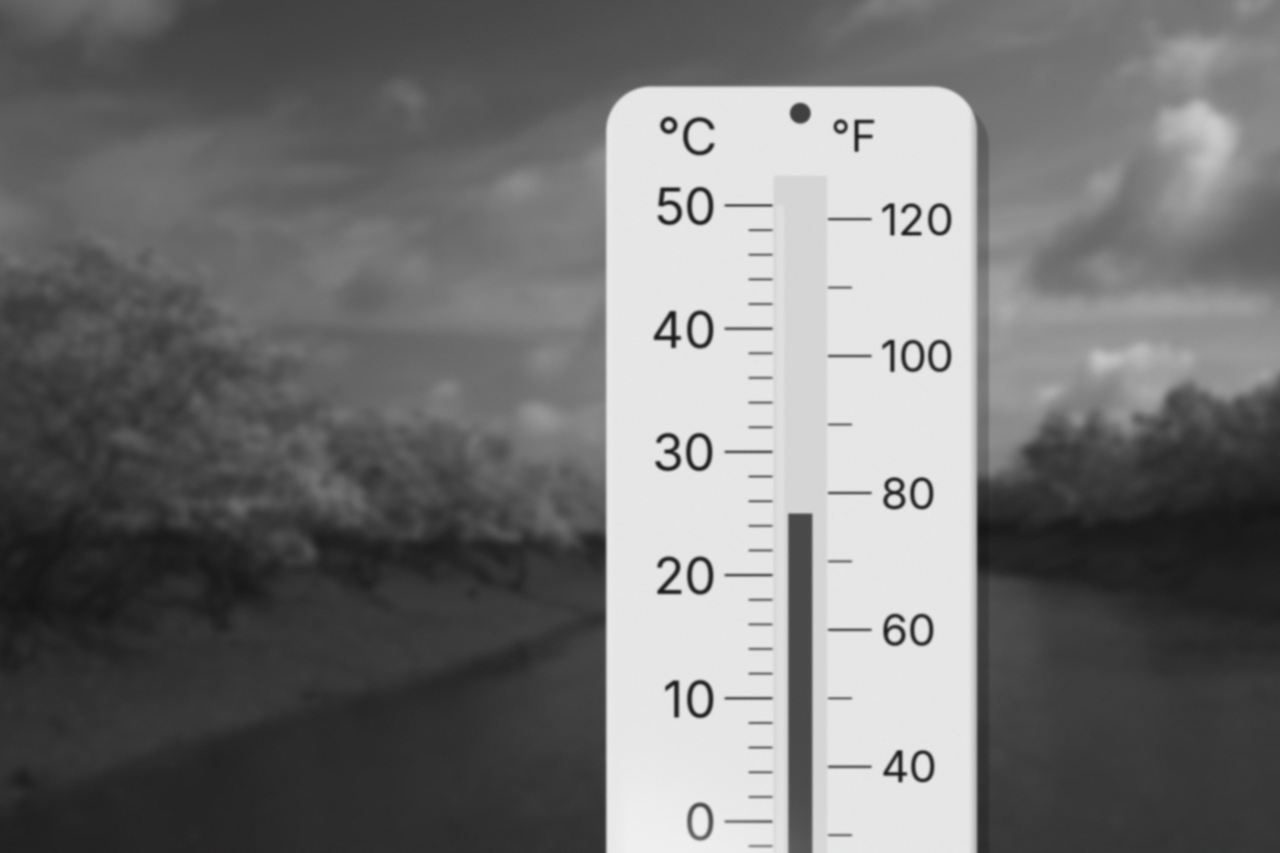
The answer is 25 °C
